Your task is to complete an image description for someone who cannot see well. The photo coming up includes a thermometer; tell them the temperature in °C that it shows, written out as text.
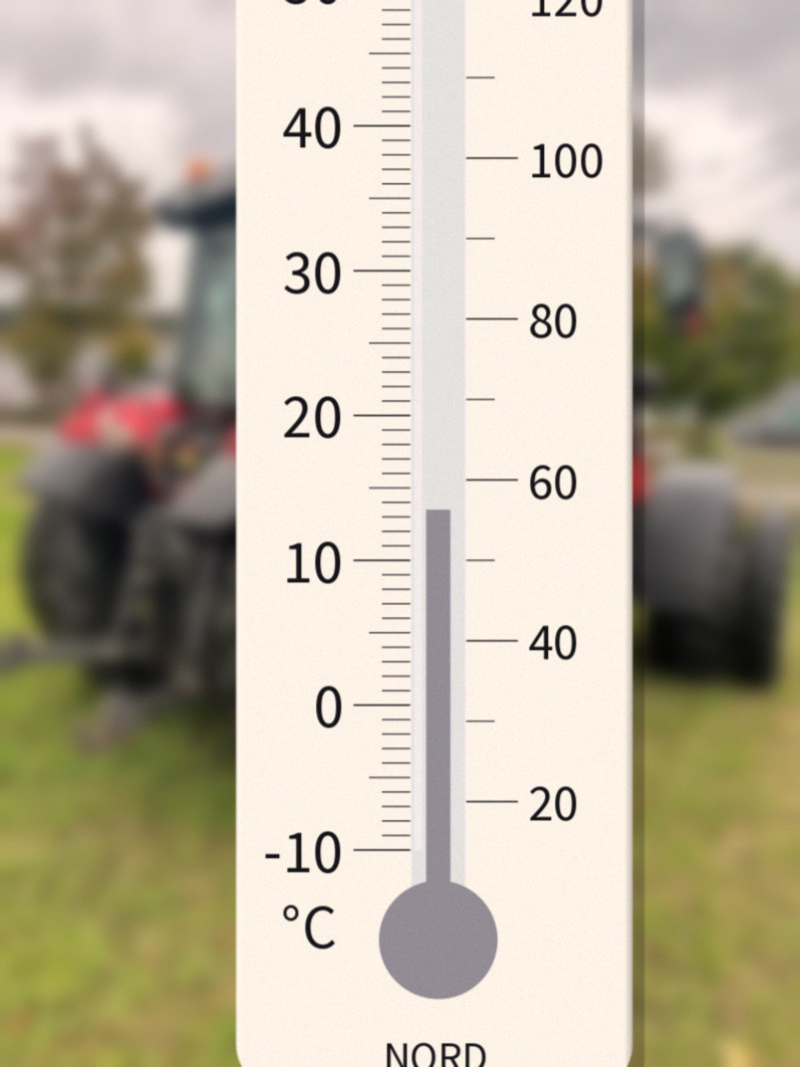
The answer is 13.5 °C
